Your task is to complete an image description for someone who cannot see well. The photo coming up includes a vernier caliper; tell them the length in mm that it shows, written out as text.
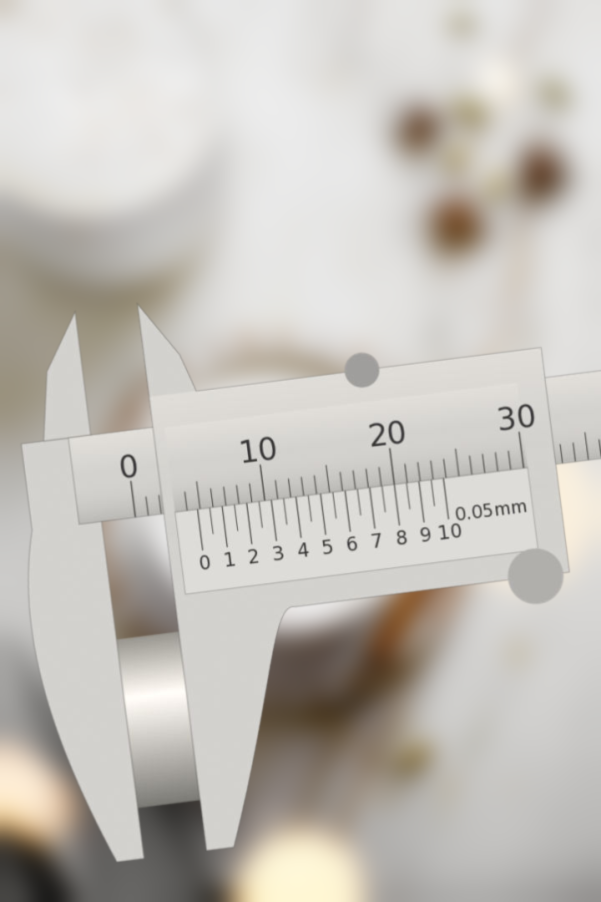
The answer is 4.8 mm
